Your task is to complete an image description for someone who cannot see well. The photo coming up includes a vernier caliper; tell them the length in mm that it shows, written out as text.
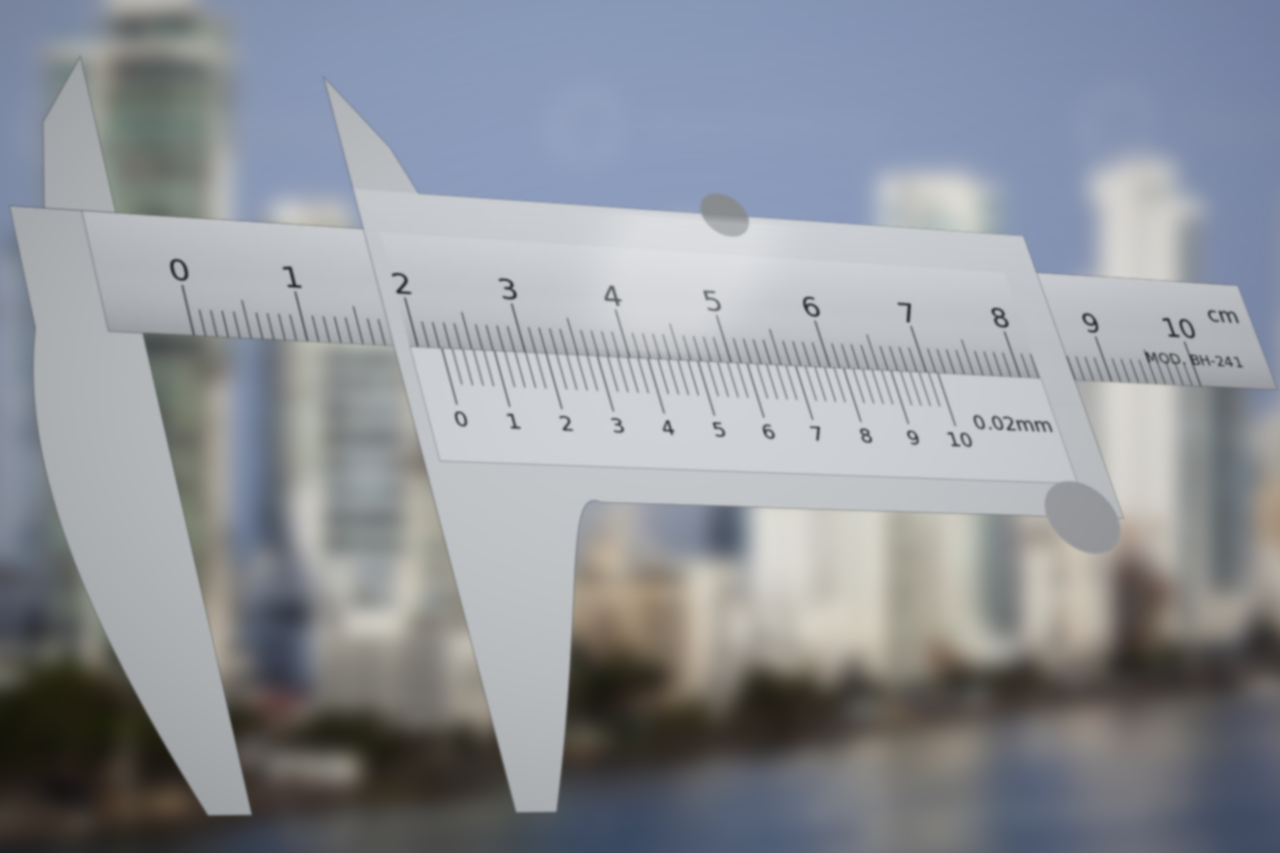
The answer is 22.2 mm
